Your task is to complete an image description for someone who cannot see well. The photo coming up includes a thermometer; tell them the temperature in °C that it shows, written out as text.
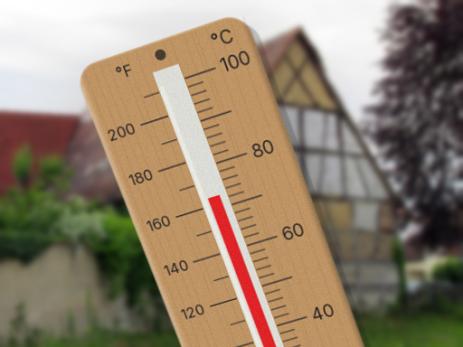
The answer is 73 °C
